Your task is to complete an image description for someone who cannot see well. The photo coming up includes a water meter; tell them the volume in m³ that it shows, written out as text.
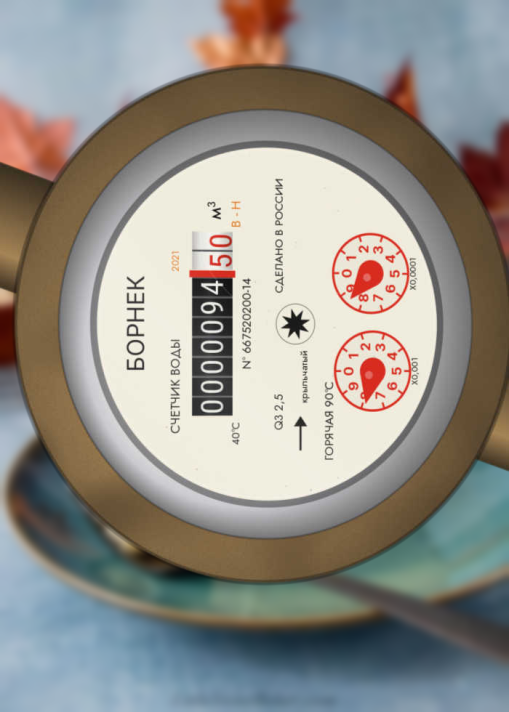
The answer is 94.4978 m³
